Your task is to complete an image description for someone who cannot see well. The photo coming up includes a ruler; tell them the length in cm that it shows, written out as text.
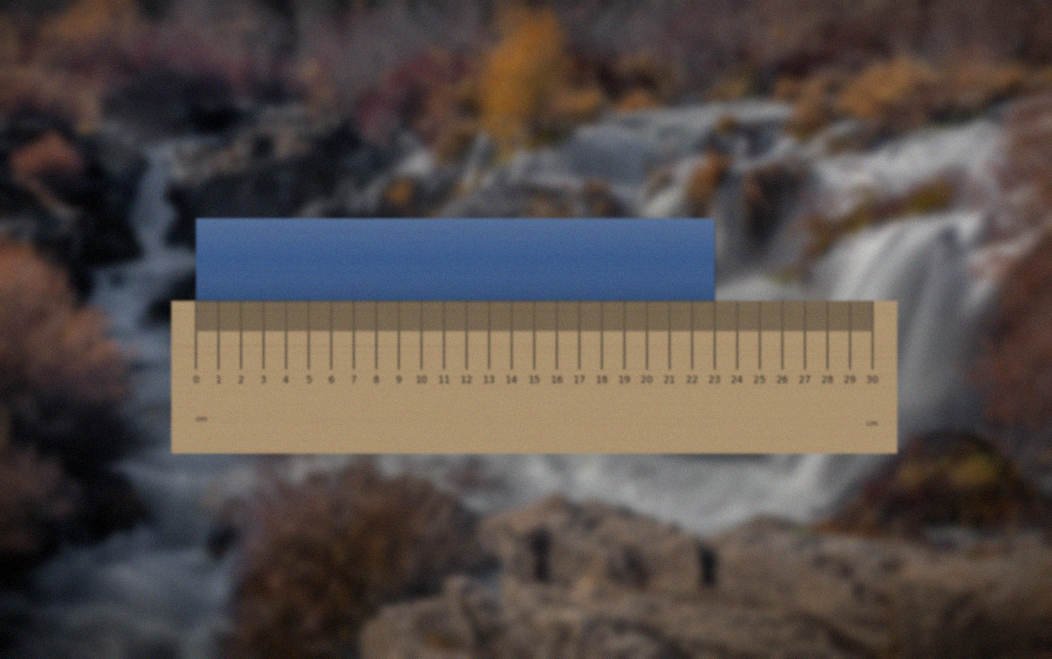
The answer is 23 cm
